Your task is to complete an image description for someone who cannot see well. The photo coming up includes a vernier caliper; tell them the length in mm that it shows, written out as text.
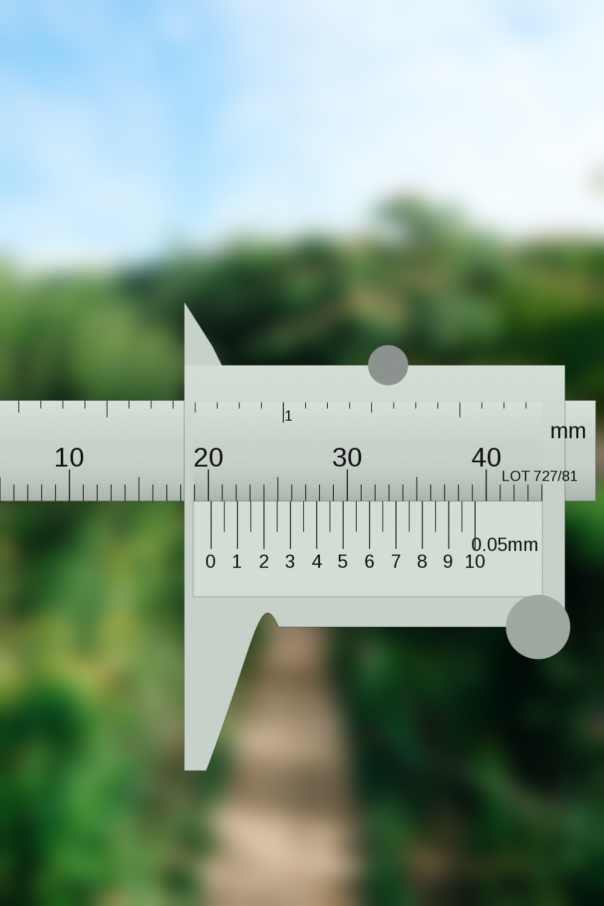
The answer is 20.2 mm
